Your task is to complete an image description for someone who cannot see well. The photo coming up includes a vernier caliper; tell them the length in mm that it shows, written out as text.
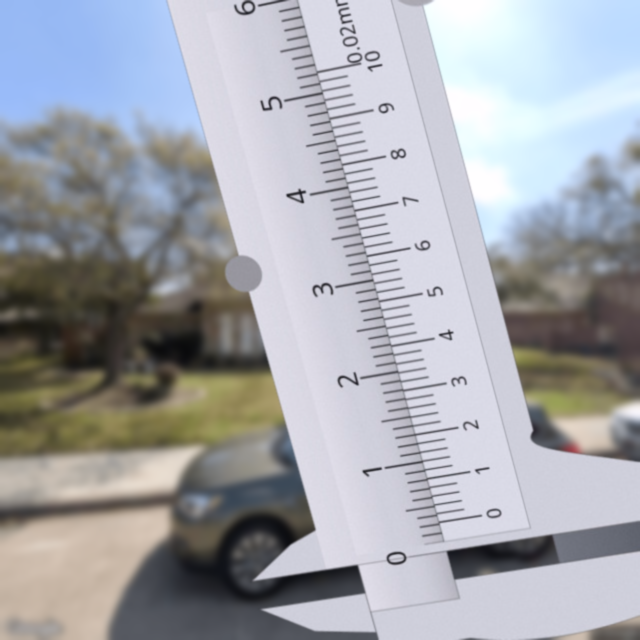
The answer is 3.2 mm
